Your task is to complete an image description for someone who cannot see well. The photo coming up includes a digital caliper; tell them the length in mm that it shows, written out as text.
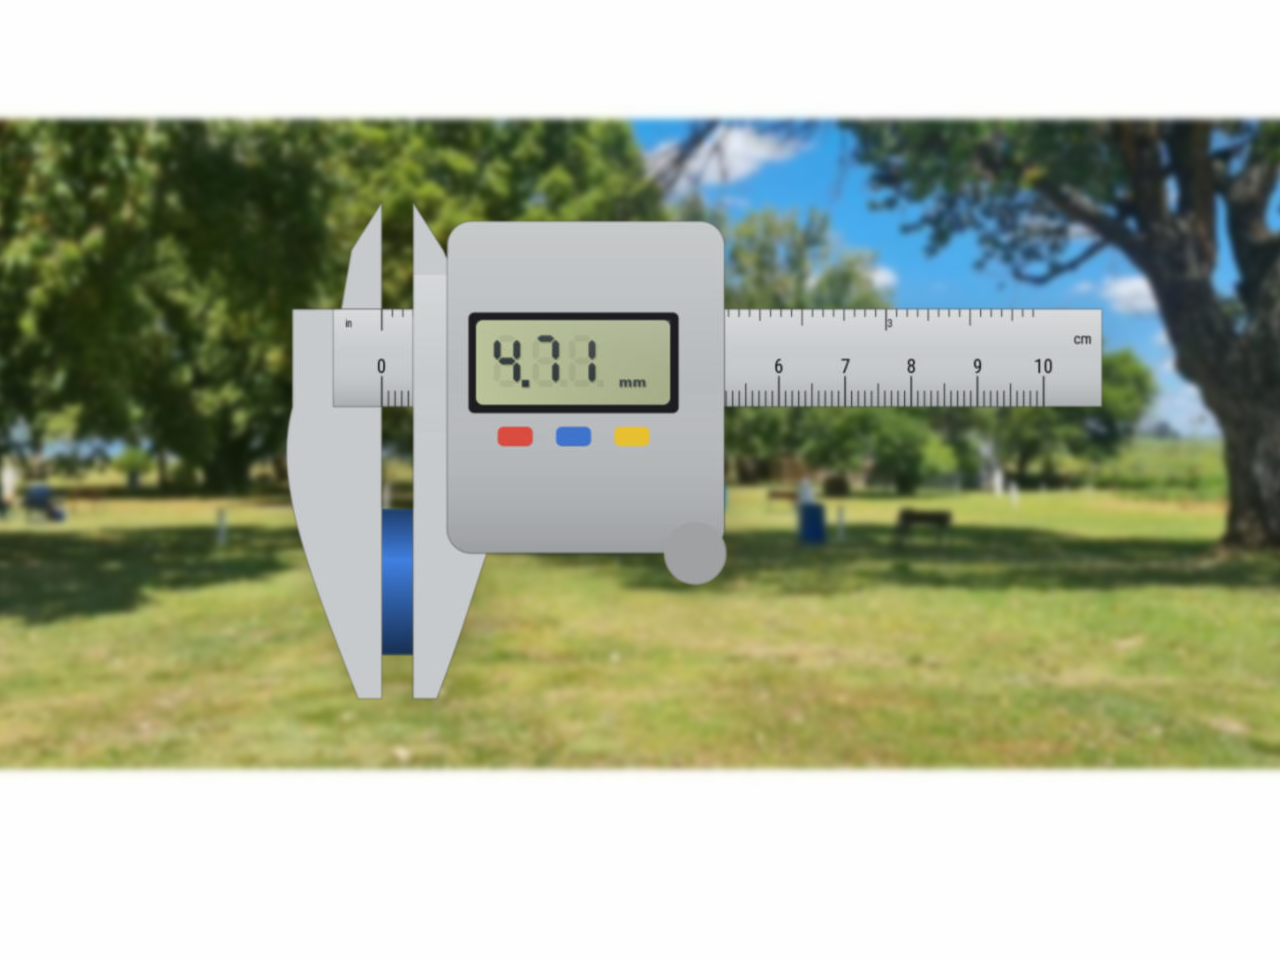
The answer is 4.71 mm
